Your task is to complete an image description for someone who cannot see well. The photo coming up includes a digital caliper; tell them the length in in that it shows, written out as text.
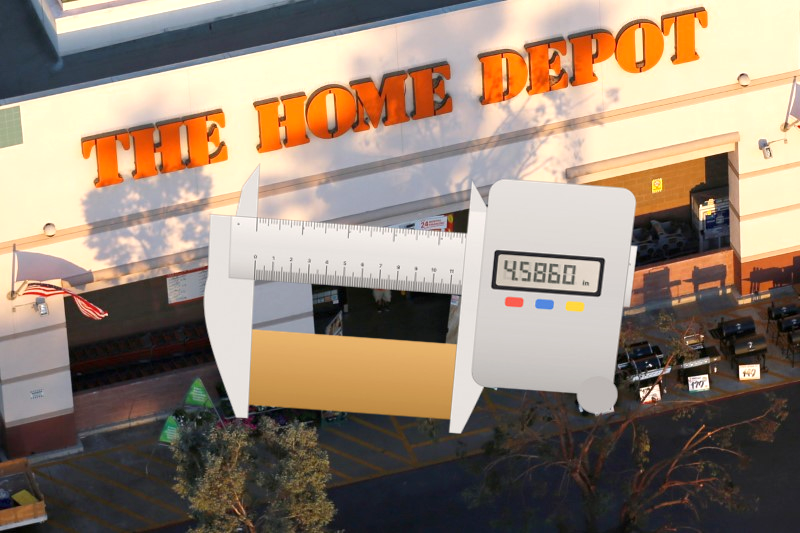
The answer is 4.5860 in
